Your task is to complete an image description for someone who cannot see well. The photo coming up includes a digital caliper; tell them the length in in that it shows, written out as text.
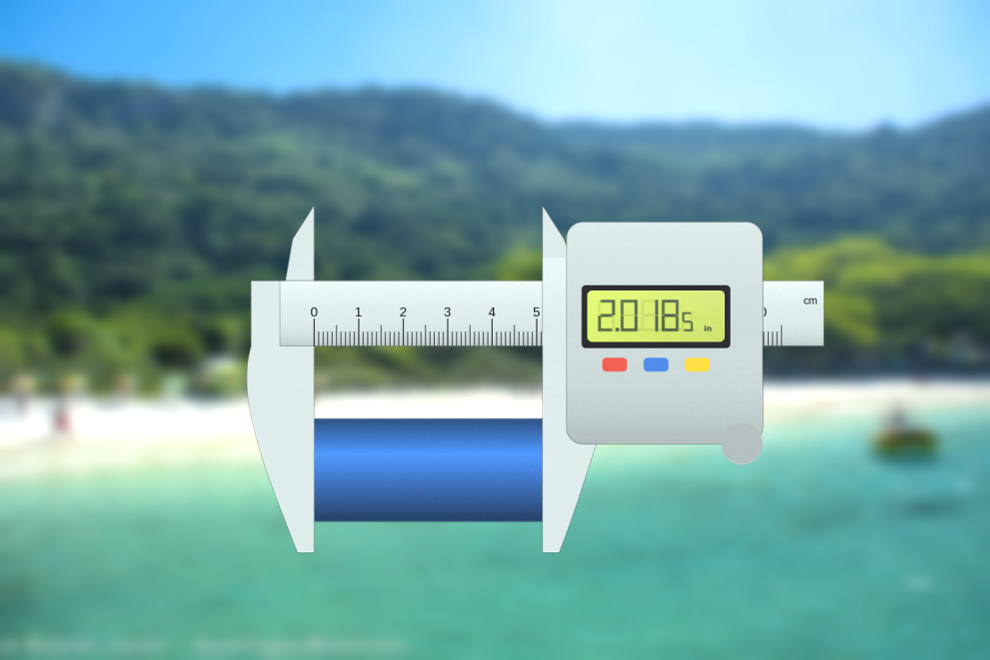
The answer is 2.0185 in
